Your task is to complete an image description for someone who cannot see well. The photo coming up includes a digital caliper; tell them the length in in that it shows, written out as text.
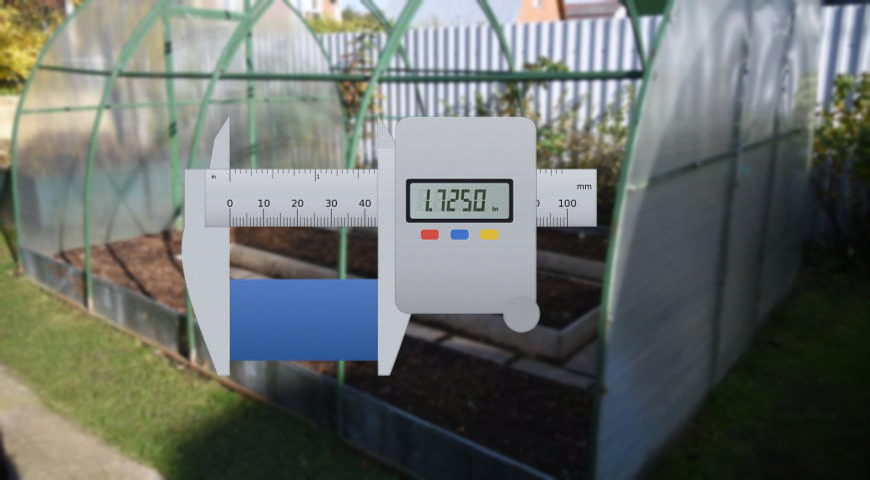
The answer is 1.7250 in
